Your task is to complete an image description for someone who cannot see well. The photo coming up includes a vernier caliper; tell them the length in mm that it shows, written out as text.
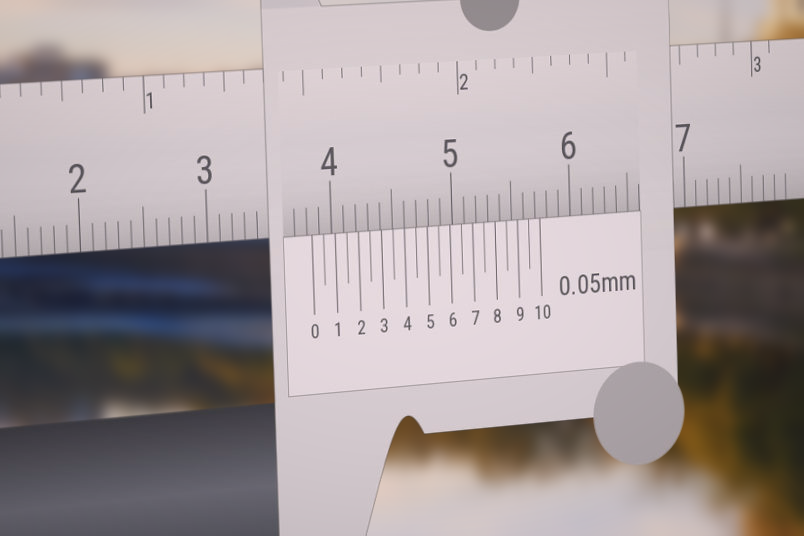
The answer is 38.4 mm
